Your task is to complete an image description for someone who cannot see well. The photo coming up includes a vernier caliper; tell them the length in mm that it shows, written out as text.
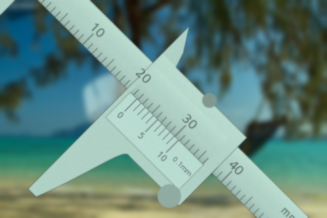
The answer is 21.8 mm
